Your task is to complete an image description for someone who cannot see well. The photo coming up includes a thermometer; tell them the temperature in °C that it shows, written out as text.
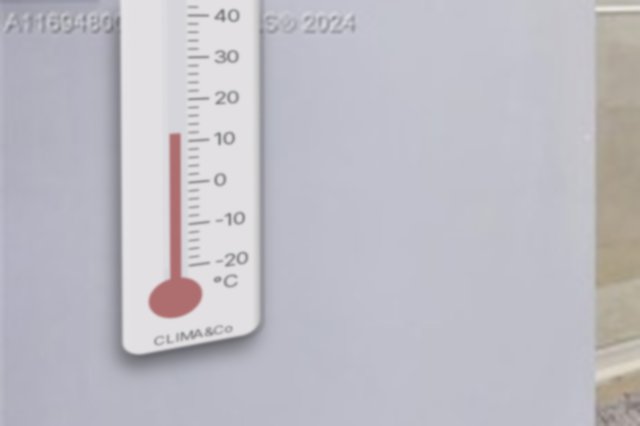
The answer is 12 °C
